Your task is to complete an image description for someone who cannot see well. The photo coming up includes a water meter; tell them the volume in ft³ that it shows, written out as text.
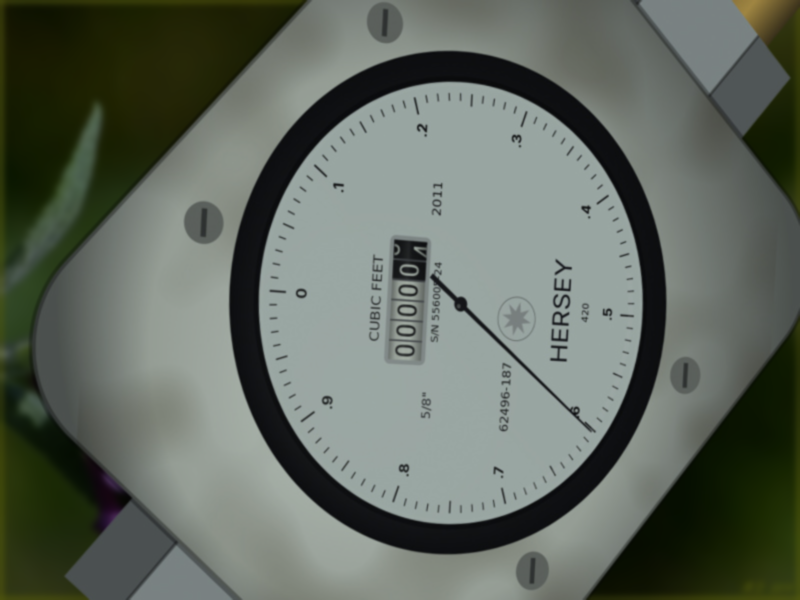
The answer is 3.60 ft³
